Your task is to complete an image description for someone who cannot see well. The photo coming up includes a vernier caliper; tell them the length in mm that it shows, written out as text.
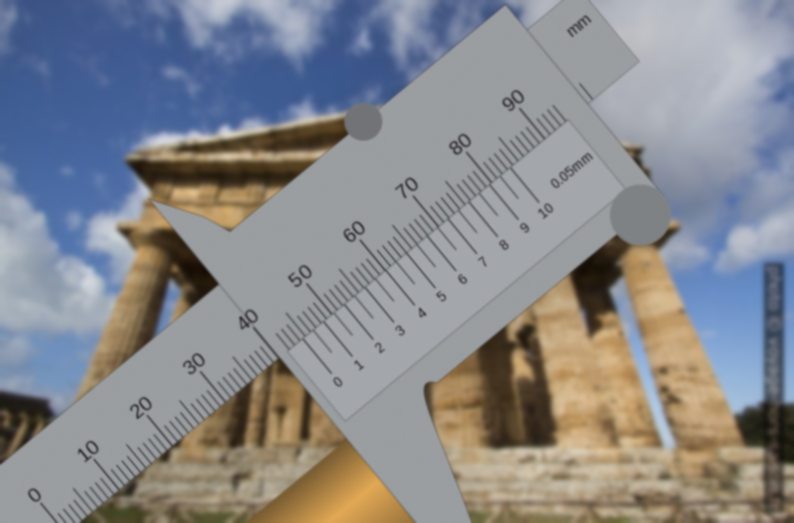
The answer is 44.5 mm
